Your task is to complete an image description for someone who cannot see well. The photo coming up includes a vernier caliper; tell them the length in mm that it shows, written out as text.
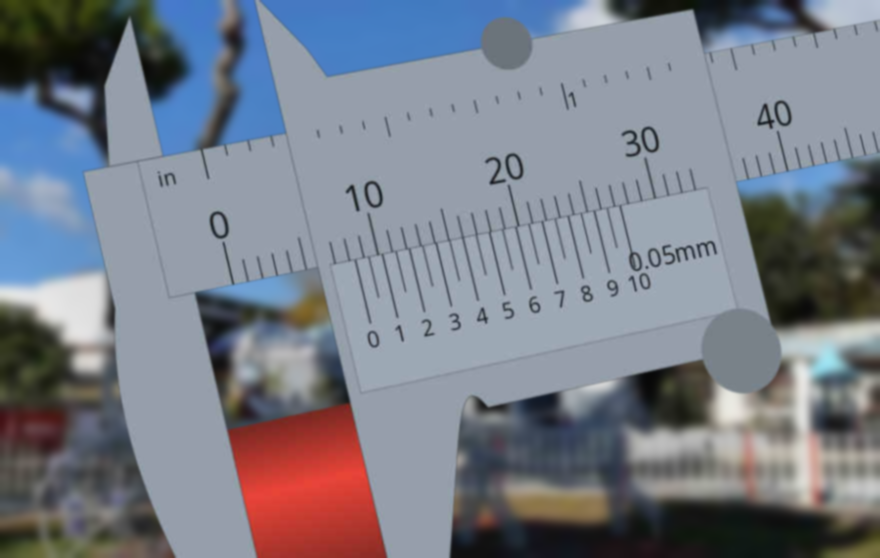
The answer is 8.4 mm
